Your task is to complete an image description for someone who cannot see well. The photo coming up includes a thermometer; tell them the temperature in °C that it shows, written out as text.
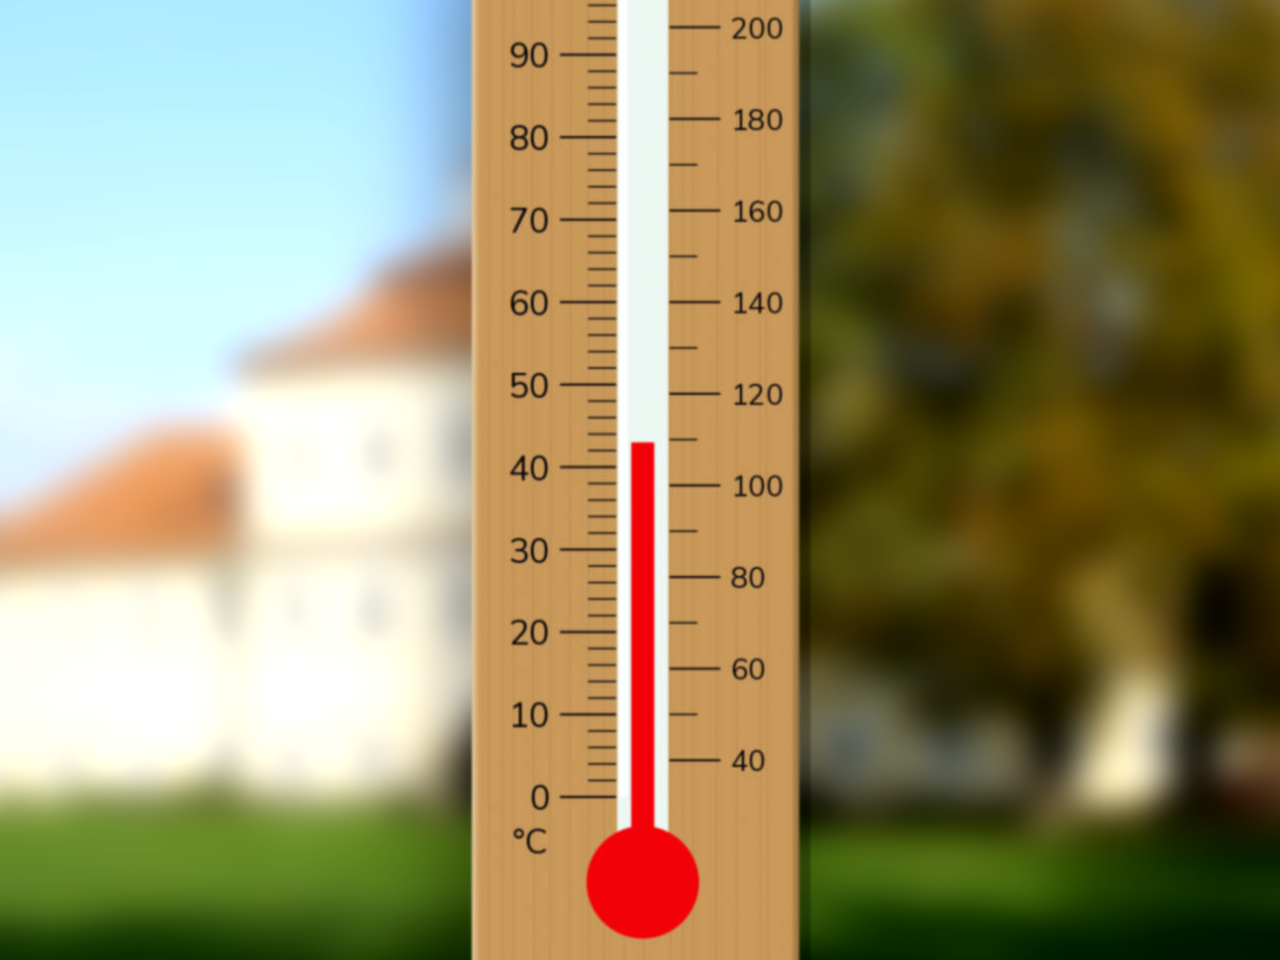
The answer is 43 °C
